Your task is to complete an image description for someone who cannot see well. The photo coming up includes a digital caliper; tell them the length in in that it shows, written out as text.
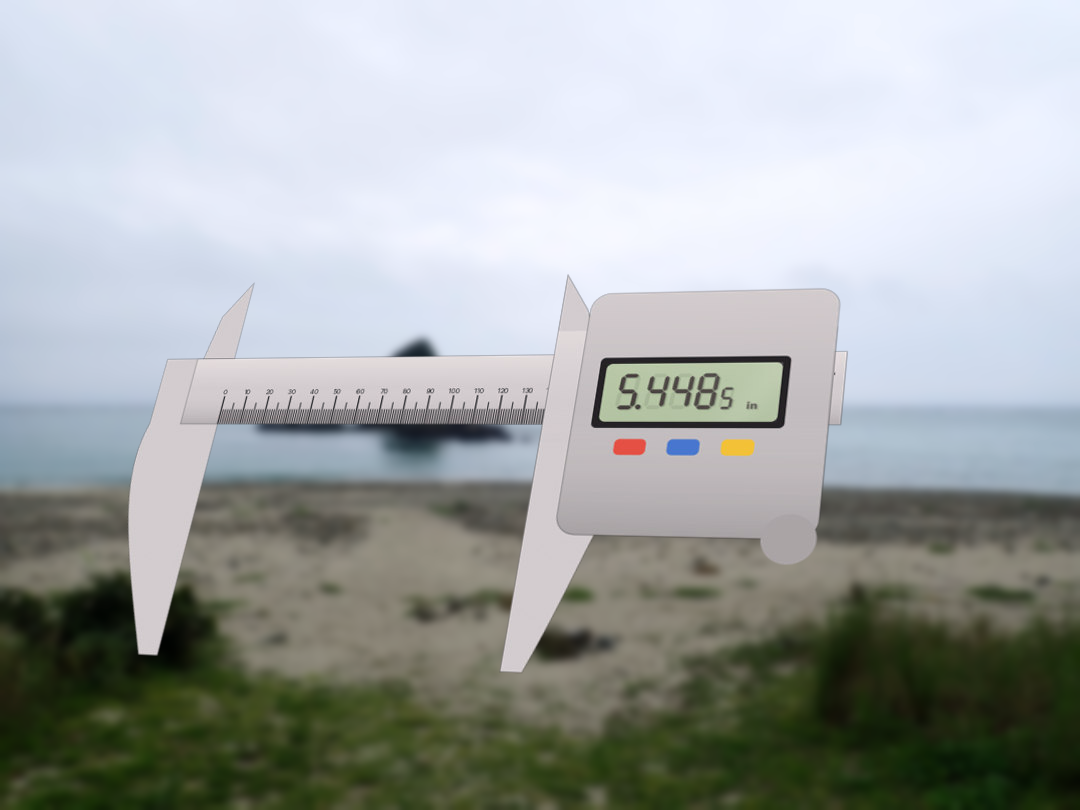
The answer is 5.4485 in
